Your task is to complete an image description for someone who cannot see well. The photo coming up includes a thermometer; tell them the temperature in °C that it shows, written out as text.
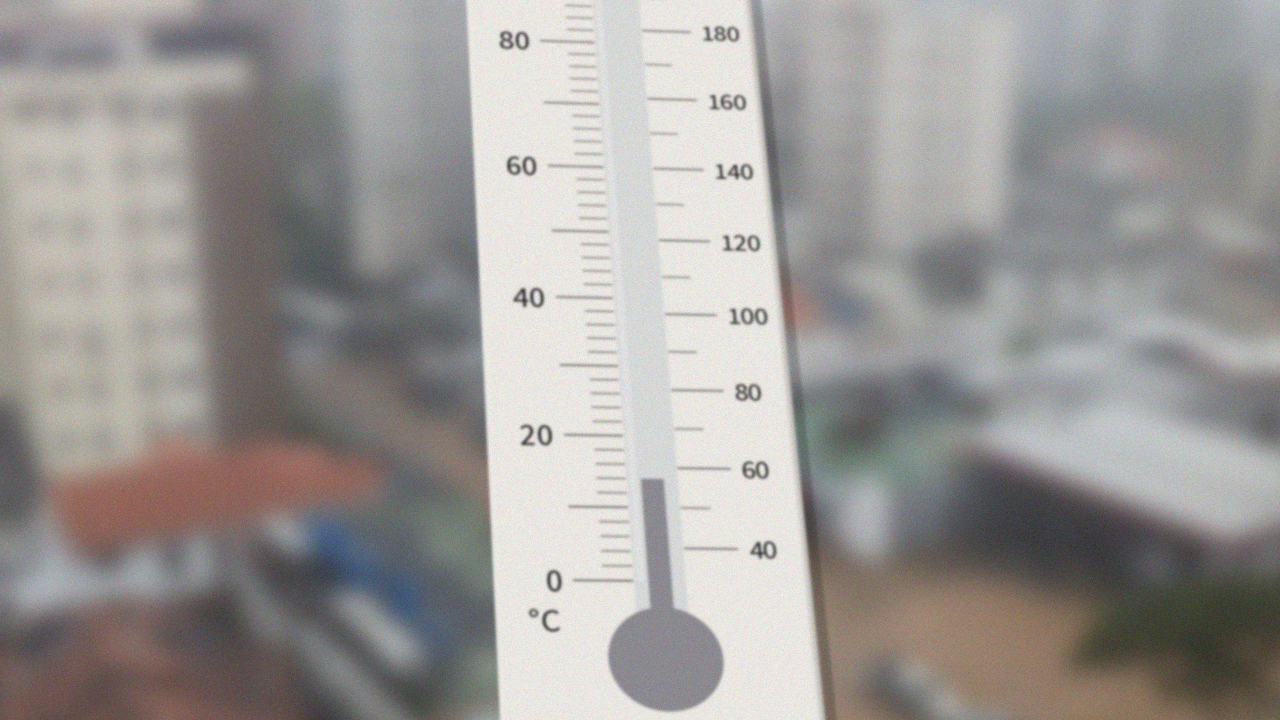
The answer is 14 °C
